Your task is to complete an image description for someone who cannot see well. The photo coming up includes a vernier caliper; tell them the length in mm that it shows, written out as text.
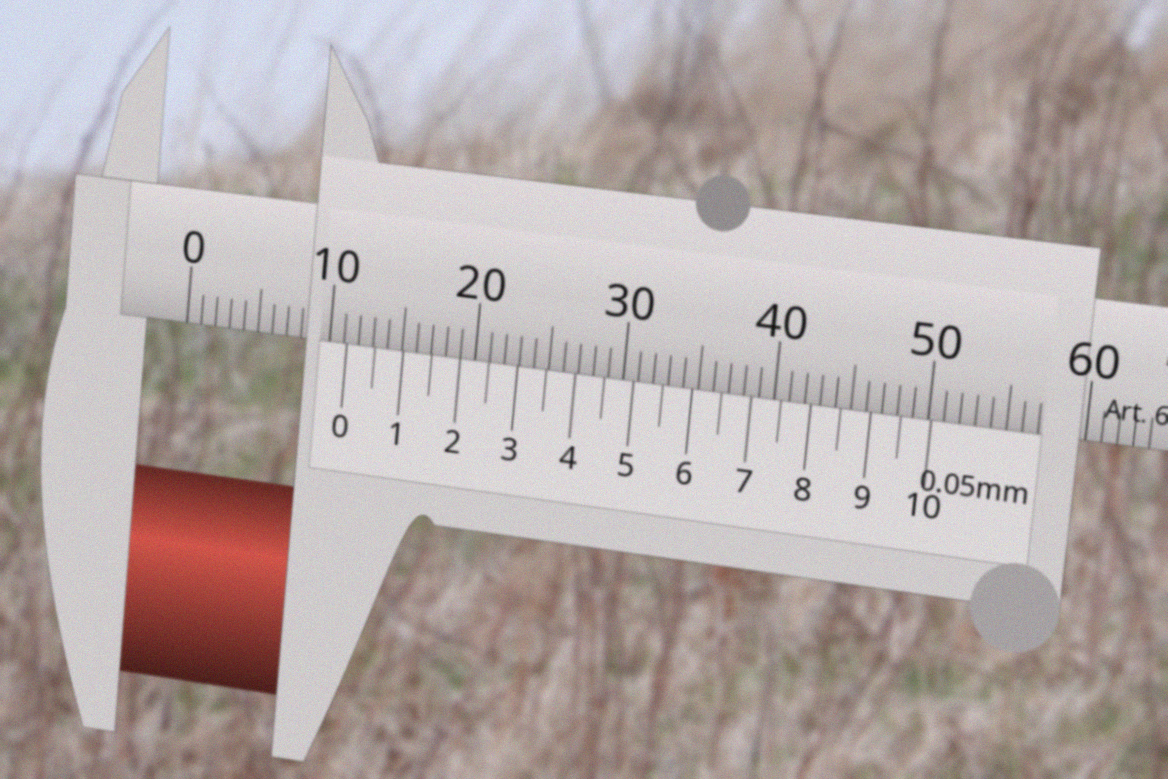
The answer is 11.2 mm
